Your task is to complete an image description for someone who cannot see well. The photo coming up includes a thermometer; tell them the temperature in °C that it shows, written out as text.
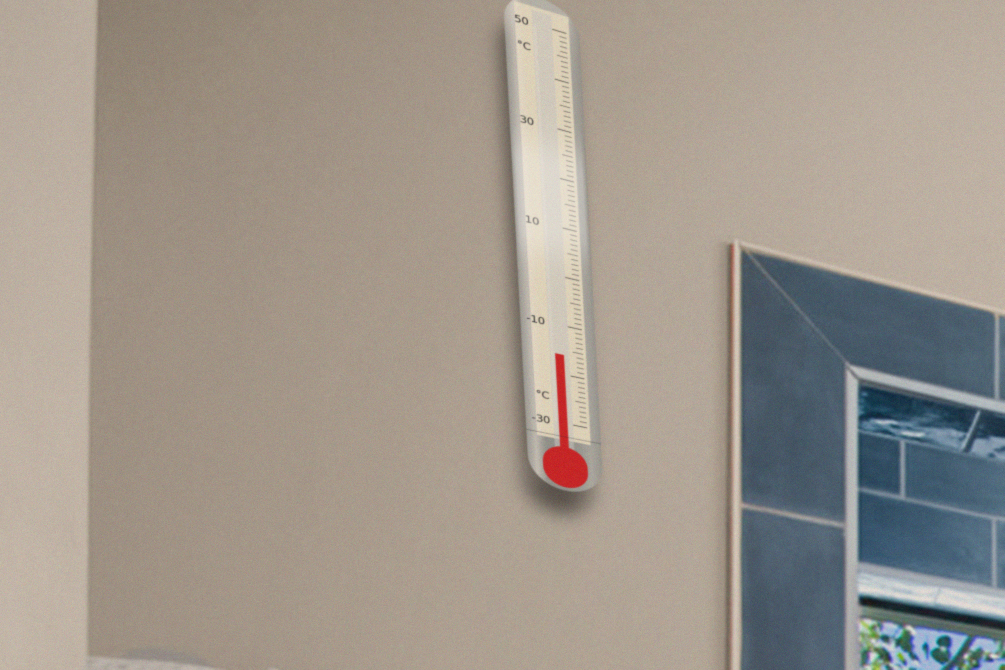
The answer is -16 °C
